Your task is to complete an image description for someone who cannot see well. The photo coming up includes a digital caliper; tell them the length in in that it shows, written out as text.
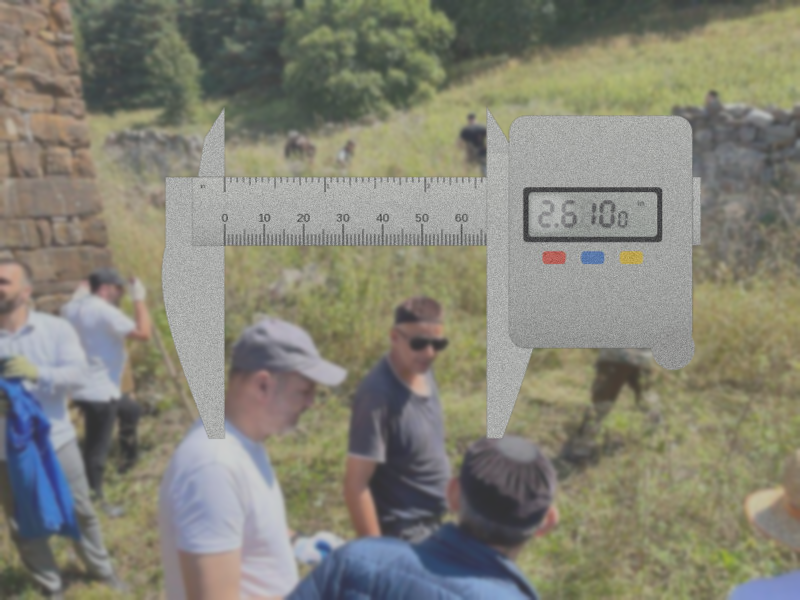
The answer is 2.6100 in
